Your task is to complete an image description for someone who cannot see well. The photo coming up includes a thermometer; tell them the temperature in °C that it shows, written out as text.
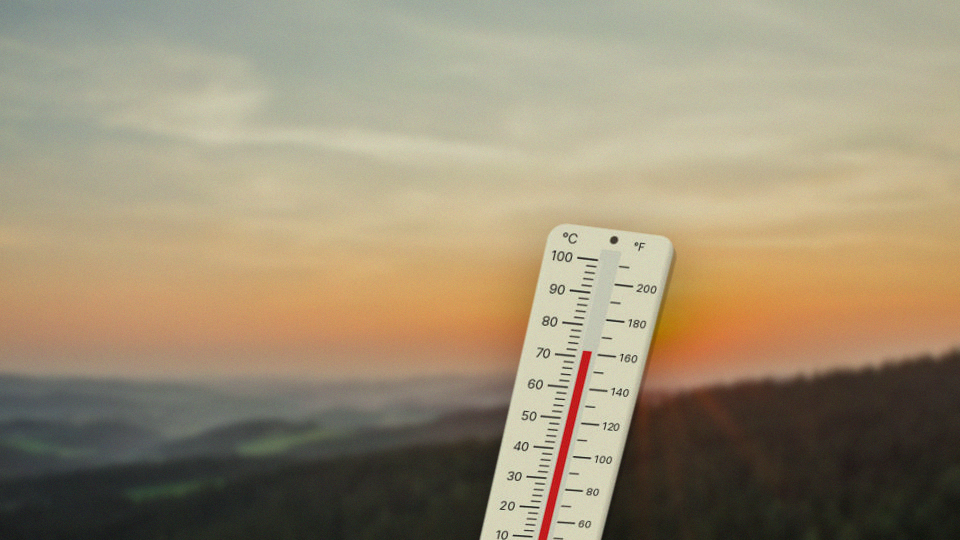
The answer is 72 °C
